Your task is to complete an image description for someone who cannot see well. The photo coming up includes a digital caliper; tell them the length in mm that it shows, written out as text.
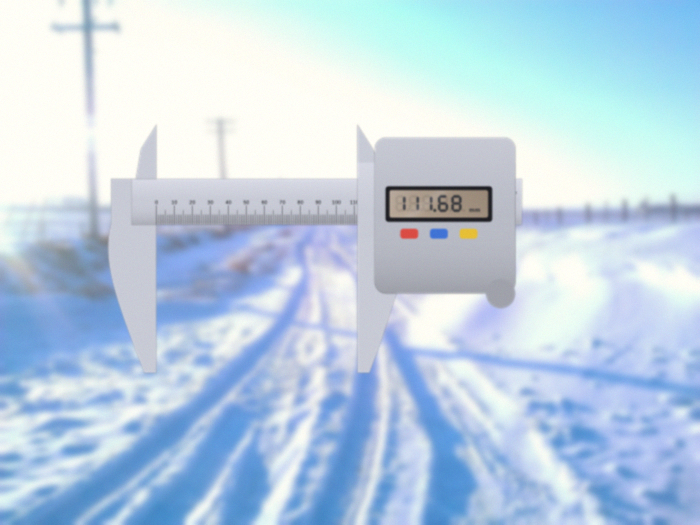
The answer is 111.68 mm
